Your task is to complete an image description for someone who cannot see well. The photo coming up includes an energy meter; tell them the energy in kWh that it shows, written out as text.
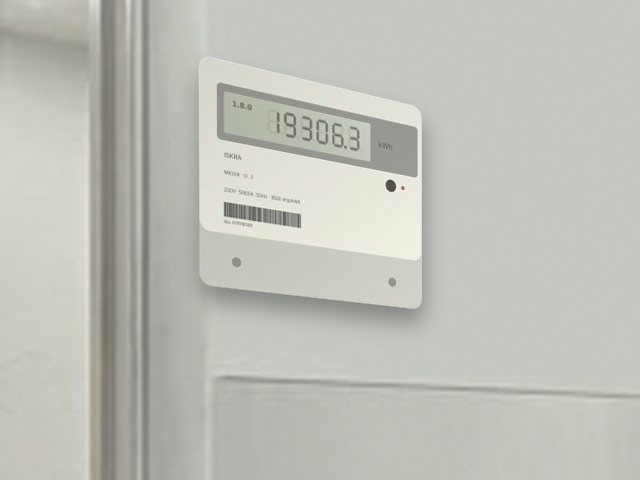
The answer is 19306.3 kWh
